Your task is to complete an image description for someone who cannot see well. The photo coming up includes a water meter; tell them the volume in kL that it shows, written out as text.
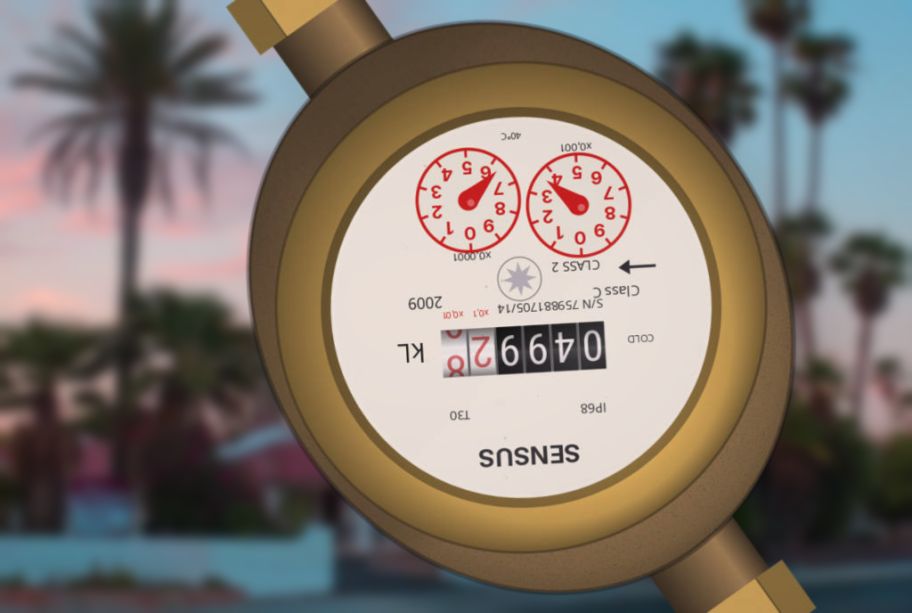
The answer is 499.2836 kL
